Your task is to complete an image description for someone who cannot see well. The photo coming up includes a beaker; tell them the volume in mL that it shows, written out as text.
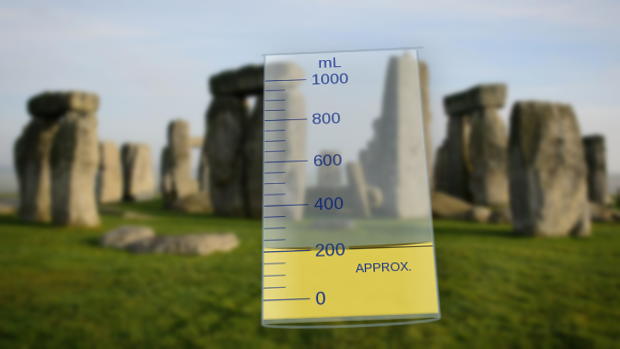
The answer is 200 mL
